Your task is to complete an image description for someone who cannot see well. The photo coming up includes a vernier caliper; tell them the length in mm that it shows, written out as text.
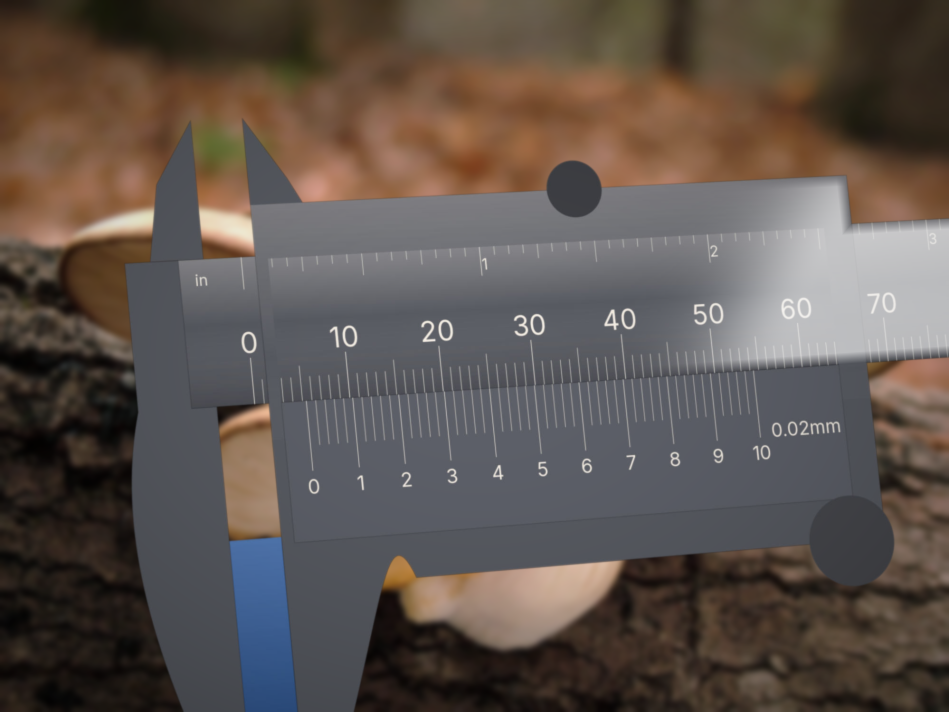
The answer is 5.4 mm
